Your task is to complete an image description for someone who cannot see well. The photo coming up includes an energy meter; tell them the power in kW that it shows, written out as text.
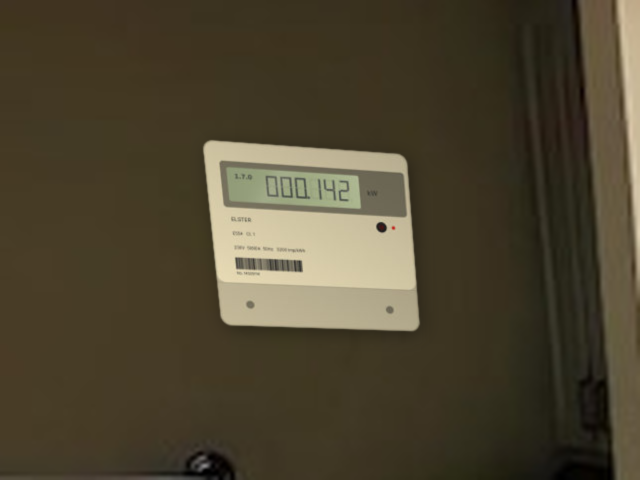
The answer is 0.142 kW
